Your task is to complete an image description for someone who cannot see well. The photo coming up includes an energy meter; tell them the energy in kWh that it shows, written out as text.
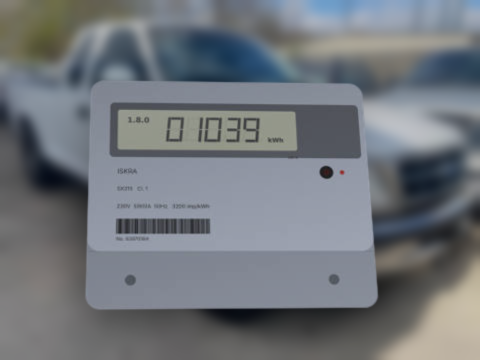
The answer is 1039 kWh
